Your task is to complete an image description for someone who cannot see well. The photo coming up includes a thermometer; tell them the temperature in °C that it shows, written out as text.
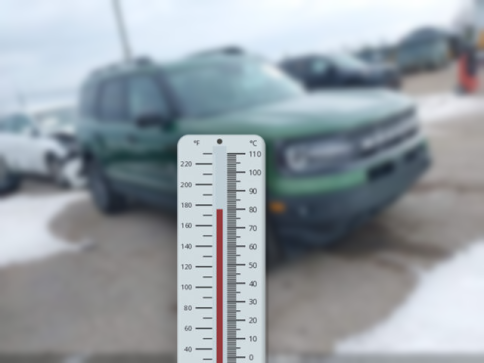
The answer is 80 °C
